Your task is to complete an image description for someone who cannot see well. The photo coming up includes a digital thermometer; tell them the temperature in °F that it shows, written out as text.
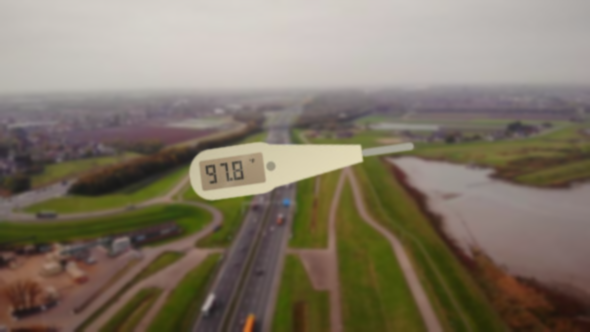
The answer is 97.8 °F
